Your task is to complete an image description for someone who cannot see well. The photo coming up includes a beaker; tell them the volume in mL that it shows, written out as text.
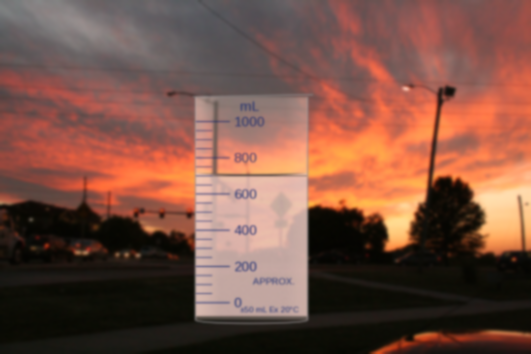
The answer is 700 mL
